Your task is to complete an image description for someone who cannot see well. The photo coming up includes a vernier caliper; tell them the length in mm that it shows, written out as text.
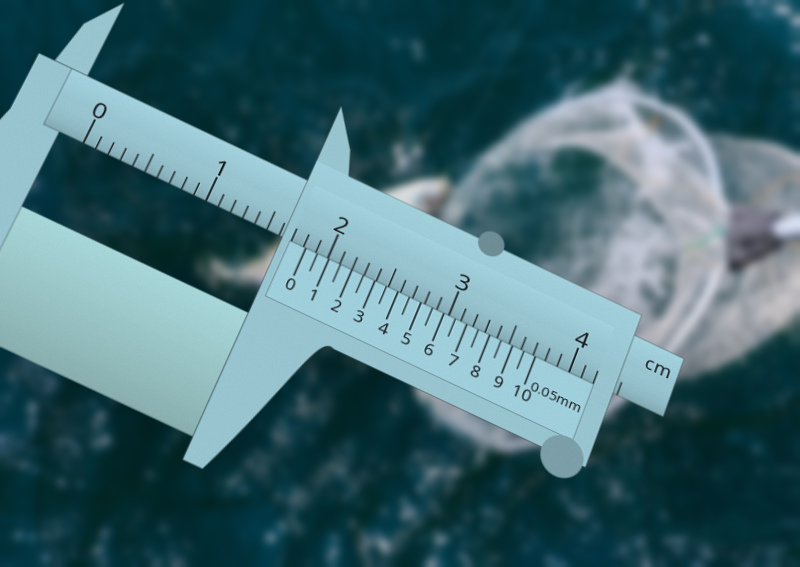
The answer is 18.2 mm
